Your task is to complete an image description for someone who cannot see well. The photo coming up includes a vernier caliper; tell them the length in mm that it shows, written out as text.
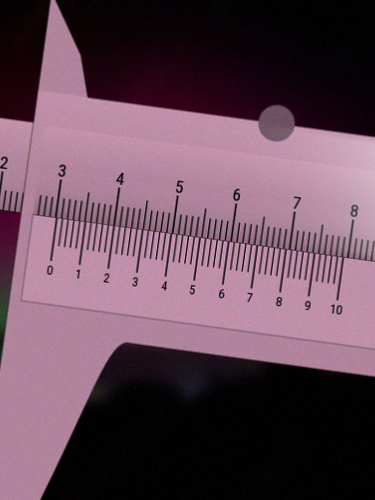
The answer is 30.2 mm
